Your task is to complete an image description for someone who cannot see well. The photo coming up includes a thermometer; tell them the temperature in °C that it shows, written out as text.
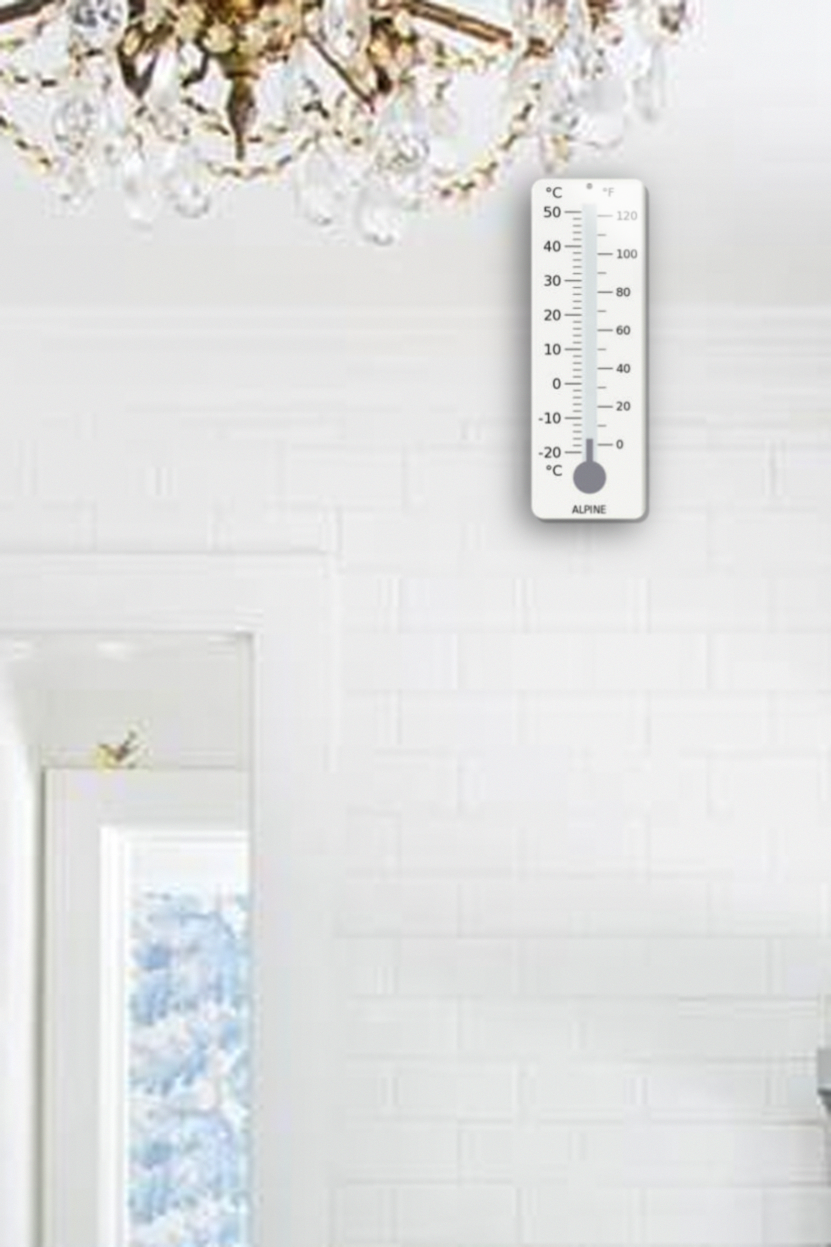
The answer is -16 °C
